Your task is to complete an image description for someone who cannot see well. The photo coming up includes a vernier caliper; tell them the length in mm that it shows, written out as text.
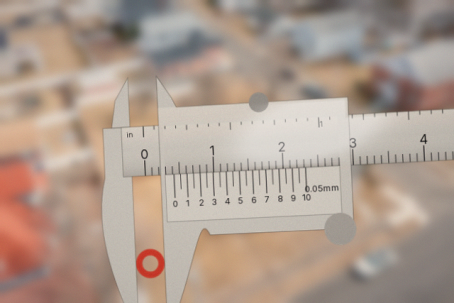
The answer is 4.2 mm
